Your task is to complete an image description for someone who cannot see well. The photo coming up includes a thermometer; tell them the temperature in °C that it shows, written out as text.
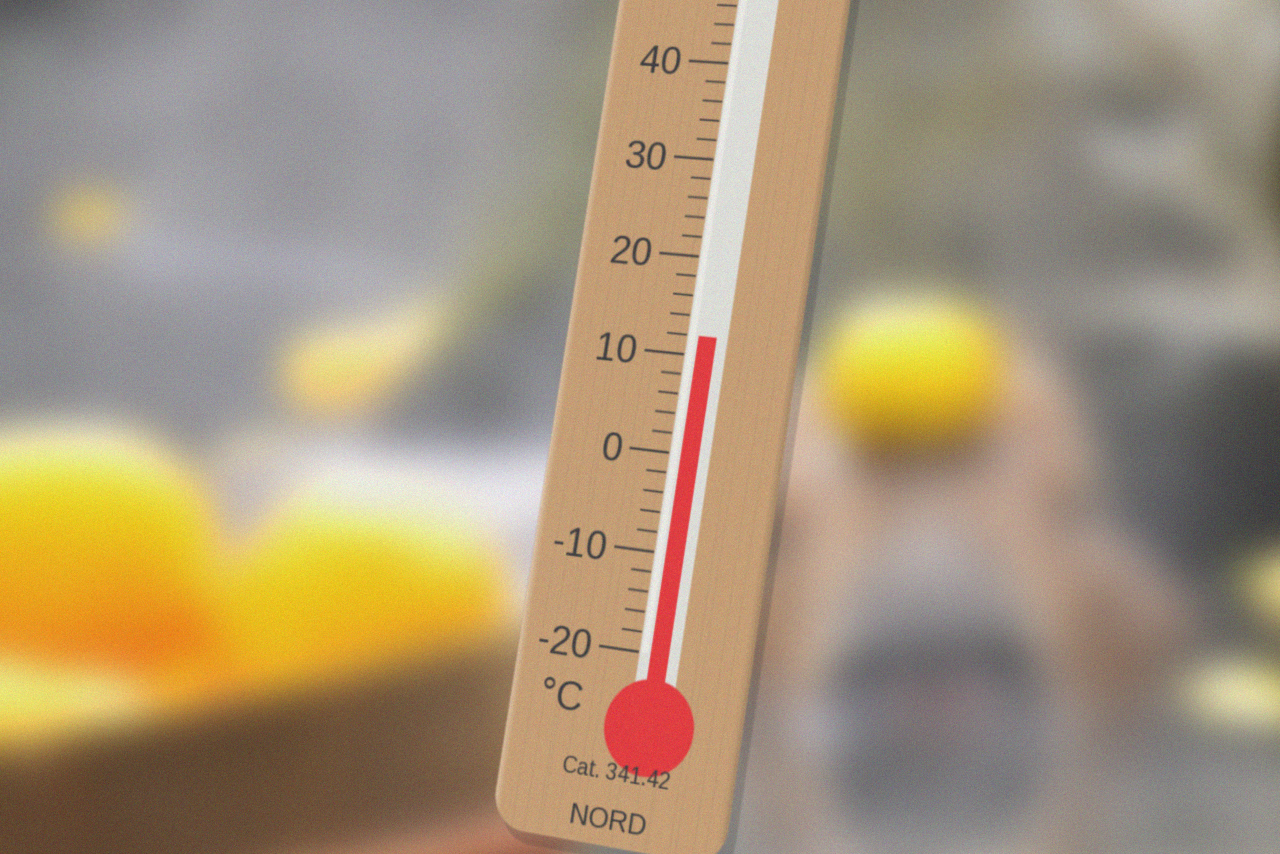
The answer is 12 °C
